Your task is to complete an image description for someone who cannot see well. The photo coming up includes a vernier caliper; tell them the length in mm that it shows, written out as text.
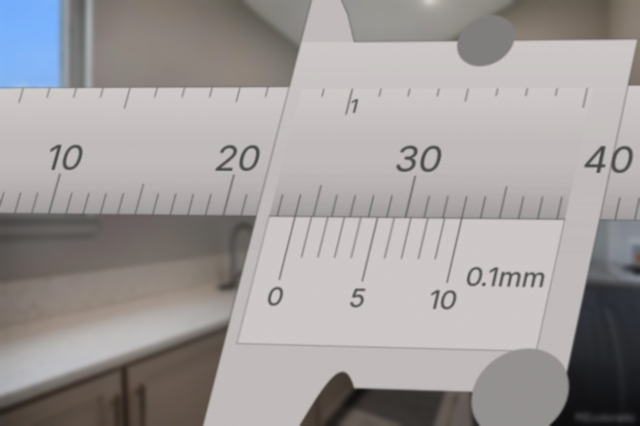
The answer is 24.0 mm
